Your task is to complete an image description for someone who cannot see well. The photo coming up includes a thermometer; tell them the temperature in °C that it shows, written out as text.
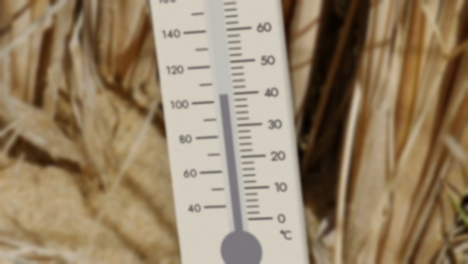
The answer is 40 °C
